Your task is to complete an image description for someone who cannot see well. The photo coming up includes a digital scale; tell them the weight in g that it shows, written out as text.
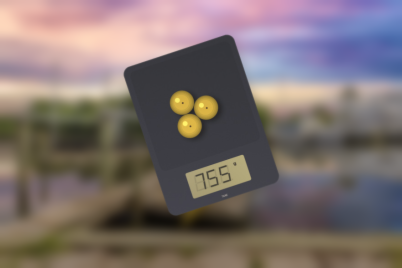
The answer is 755 g
